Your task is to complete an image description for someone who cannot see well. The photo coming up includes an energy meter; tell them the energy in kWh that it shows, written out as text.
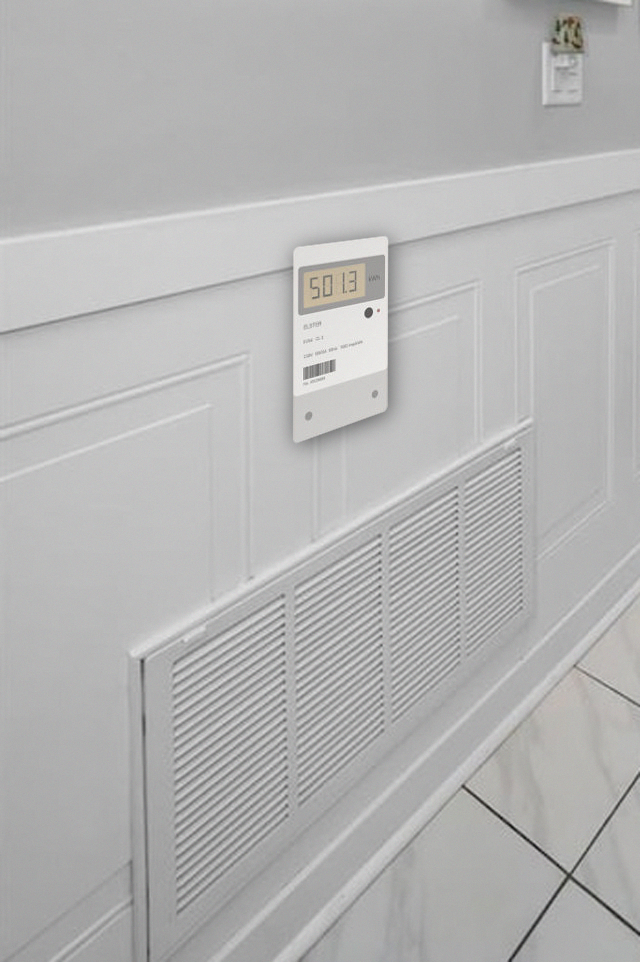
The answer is 501.3 kWh
